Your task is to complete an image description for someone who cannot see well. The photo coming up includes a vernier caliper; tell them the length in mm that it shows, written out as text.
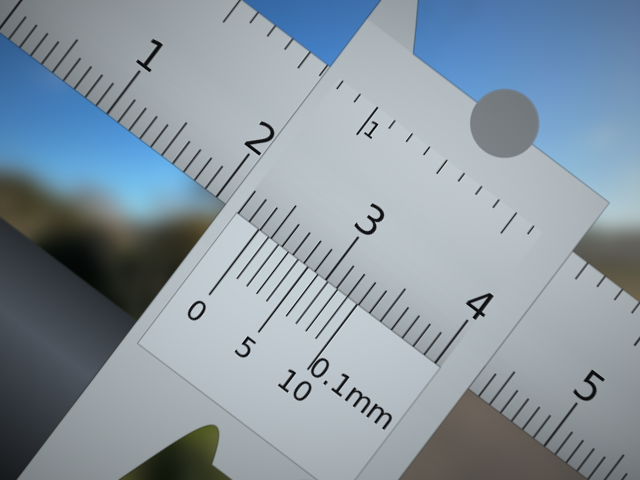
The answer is 23.9 mm
